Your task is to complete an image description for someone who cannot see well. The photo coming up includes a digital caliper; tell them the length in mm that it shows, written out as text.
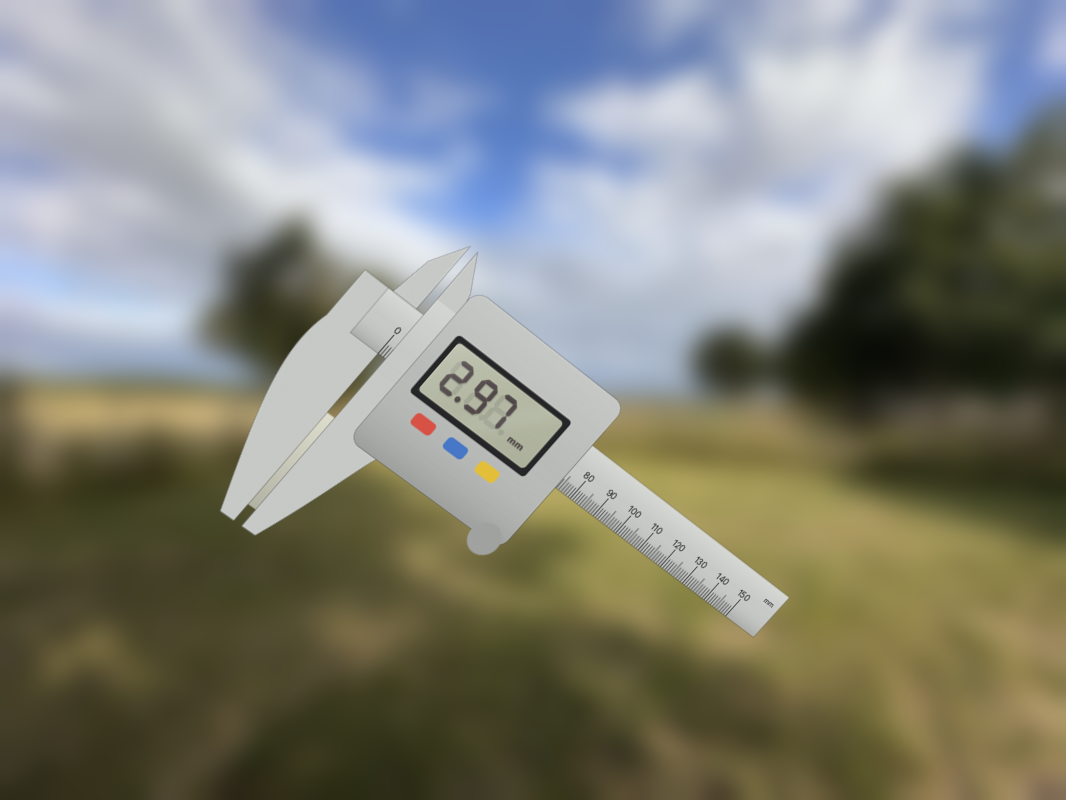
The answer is 2.97 mm
